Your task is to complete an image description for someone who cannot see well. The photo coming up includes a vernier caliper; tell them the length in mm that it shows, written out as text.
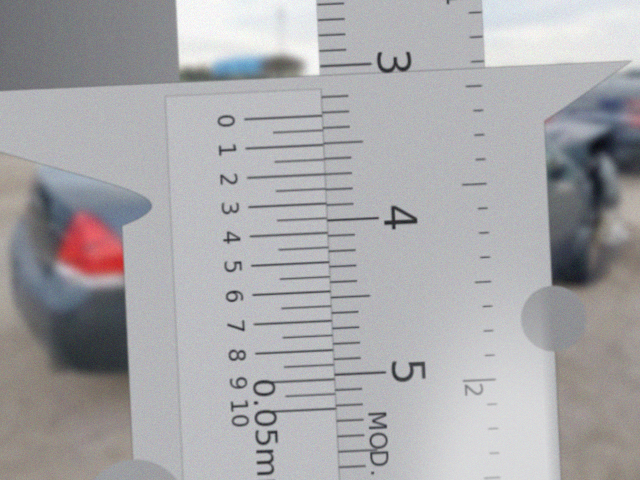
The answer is 33.2 mm
